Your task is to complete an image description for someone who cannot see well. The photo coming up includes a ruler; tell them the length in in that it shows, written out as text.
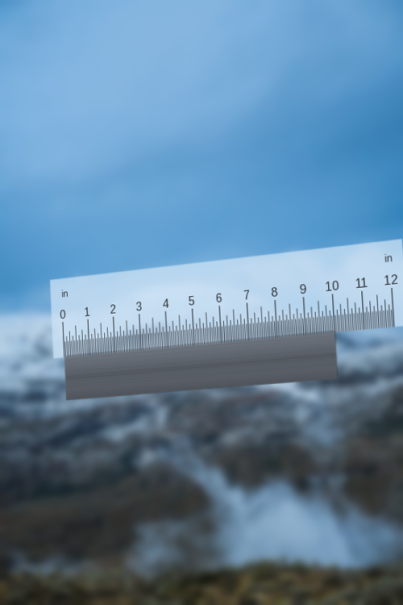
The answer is 10 in
